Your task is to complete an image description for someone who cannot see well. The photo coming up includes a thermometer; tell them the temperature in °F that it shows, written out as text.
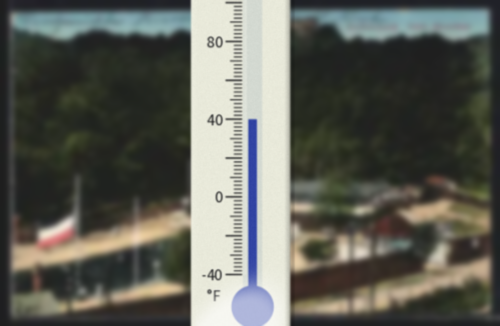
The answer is 40 °F
